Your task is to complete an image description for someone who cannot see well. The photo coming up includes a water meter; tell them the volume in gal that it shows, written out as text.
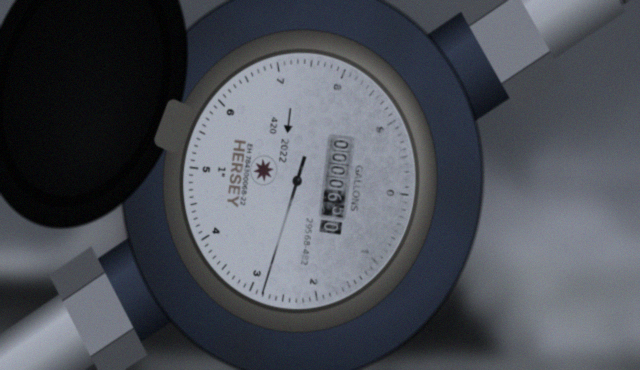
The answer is 652.8 gal
